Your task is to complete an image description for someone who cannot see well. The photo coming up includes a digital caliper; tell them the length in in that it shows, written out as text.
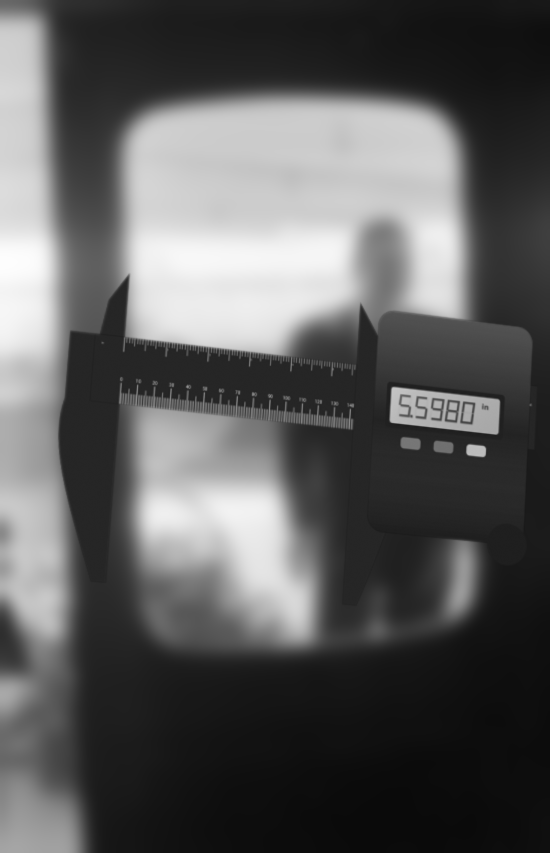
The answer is 5.5980 in
